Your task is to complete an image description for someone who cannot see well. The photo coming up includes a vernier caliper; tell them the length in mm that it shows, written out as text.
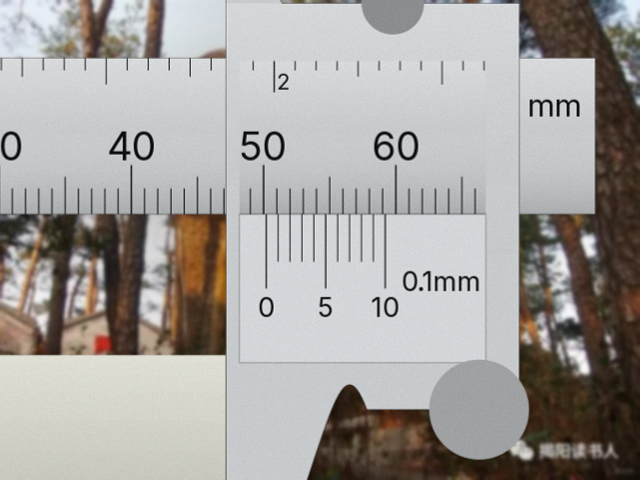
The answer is 50.2 mm
